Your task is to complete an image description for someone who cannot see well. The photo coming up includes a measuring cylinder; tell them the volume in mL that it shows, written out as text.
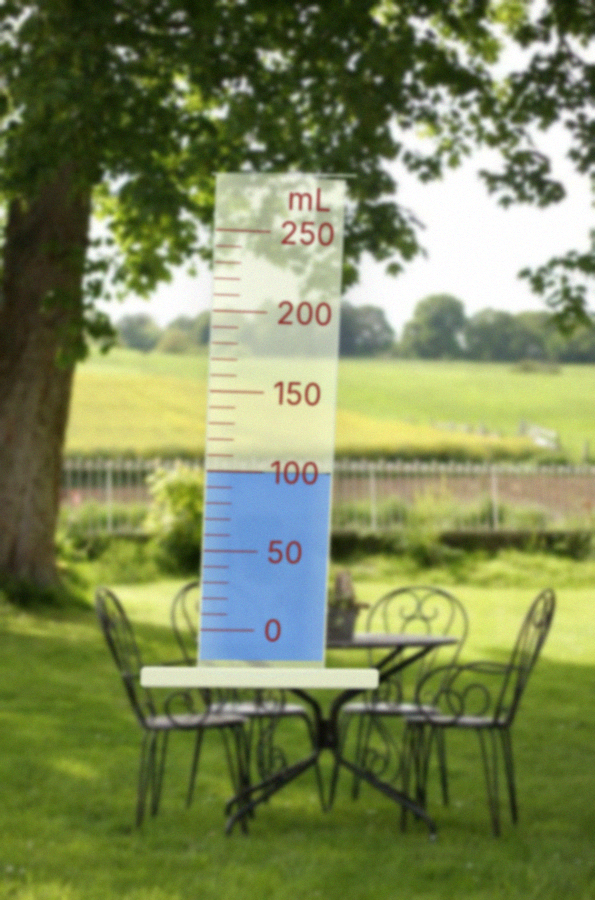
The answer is 100 mL
